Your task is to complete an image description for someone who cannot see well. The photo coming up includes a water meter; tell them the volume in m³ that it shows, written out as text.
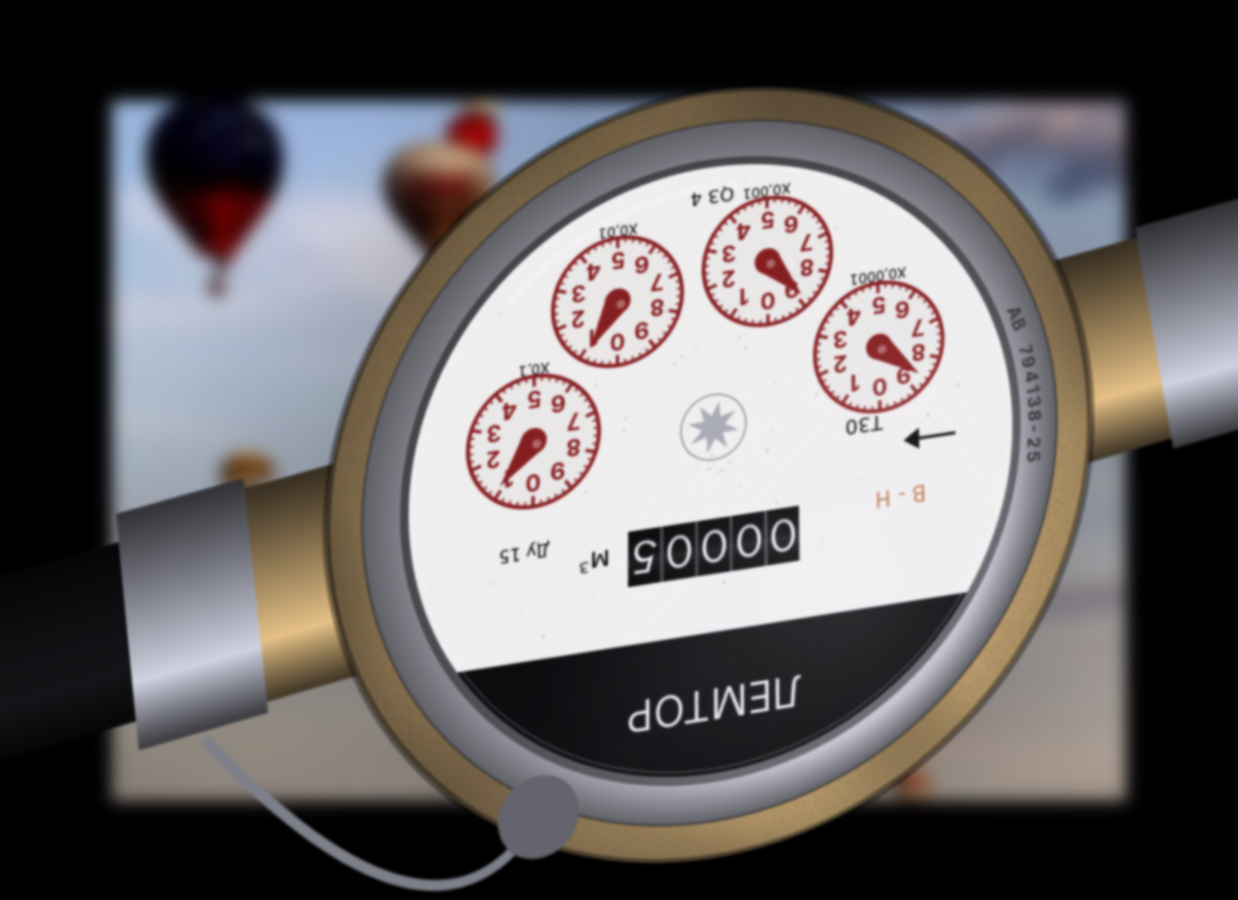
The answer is 5.1088 m³
